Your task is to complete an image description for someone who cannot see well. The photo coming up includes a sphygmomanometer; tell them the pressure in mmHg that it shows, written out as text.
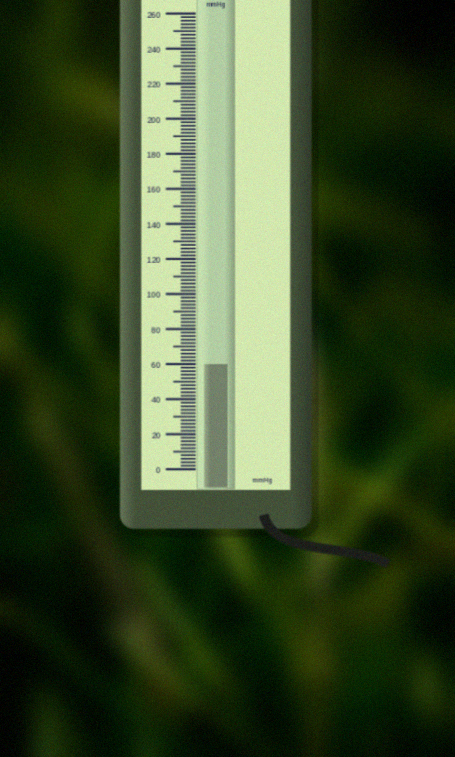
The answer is 60 mmHg
